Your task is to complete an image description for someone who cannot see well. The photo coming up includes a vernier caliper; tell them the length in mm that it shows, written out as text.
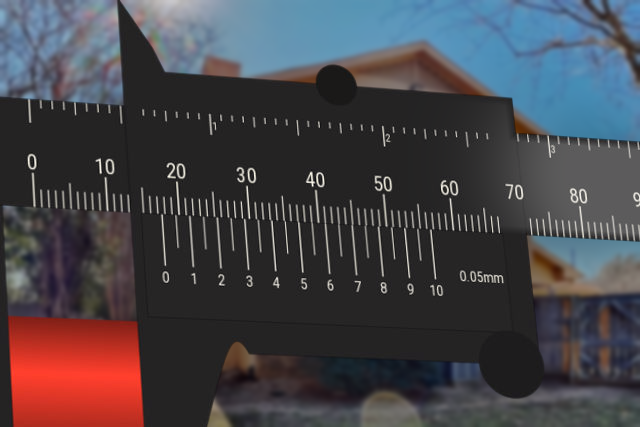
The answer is 17.6 mm
